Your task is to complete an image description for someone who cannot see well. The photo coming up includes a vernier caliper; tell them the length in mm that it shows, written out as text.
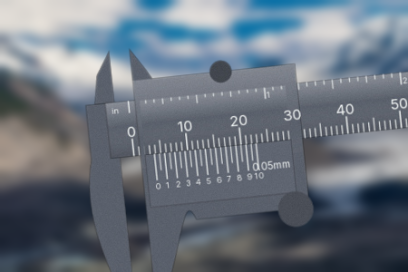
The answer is 3.8 mm
